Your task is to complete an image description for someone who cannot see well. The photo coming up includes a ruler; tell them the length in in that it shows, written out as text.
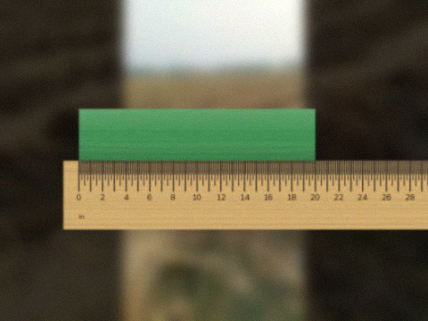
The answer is 20 in
